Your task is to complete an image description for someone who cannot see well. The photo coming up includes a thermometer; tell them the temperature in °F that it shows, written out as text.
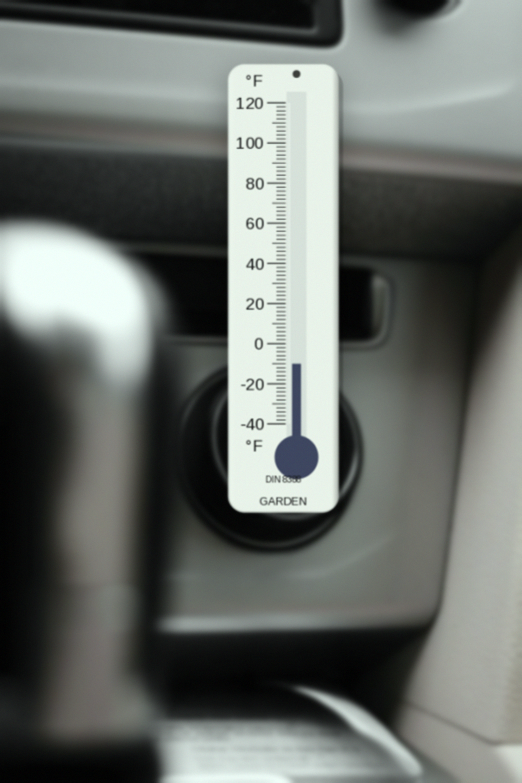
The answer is -10 °F
